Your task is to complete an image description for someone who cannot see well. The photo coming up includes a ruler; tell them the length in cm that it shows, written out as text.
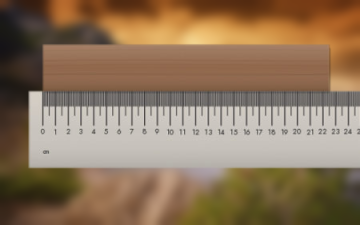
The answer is 22.5 cm
